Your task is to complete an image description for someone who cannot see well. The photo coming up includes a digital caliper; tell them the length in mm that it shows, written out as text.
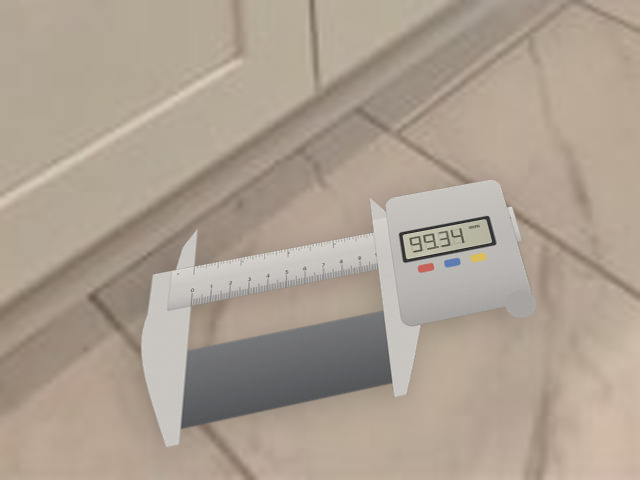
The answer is 99.34 mm
